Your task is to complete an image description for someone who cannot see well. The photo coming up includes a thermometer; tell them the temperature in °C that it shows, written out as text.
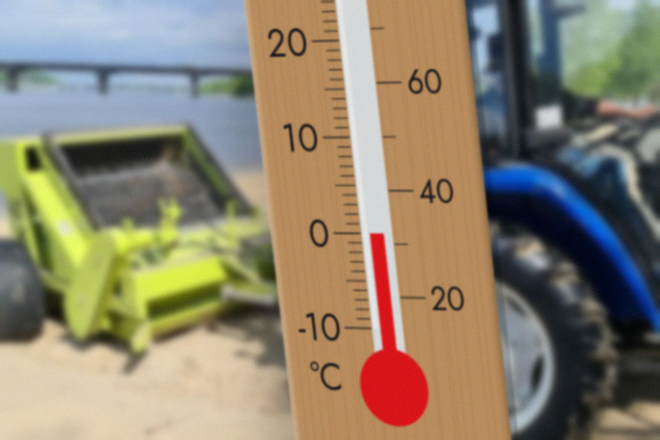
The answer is 0 °C
